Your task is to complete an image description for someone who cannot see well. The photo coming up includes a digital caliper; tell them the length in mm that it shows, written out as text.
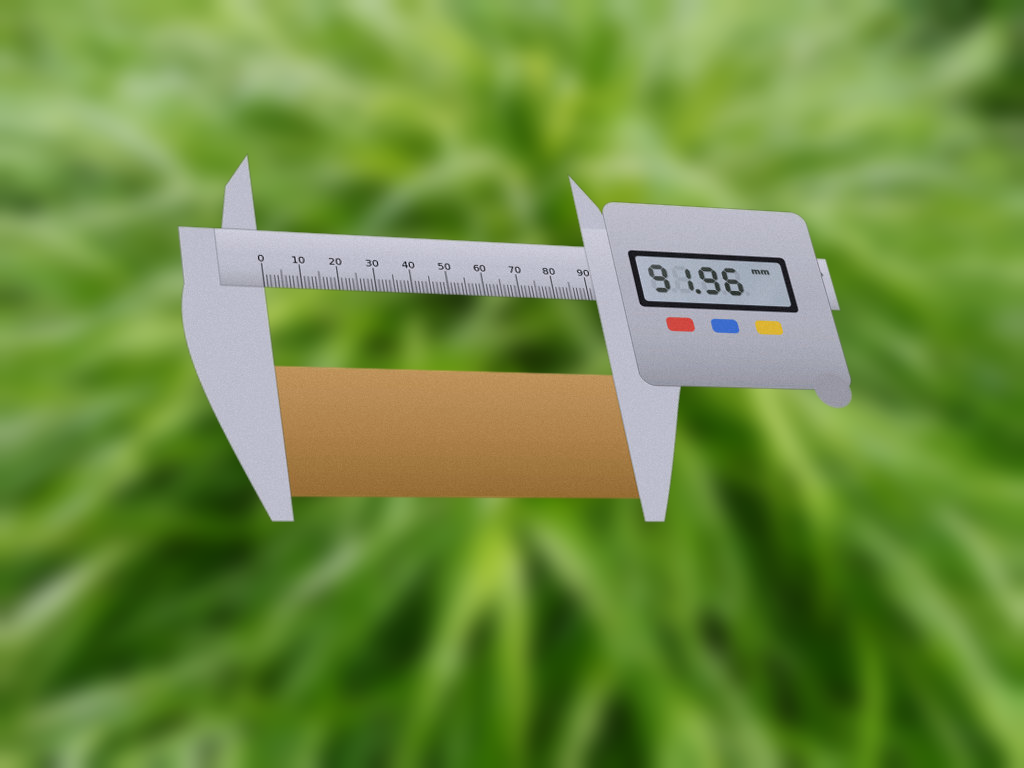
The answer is 91.96 mm
